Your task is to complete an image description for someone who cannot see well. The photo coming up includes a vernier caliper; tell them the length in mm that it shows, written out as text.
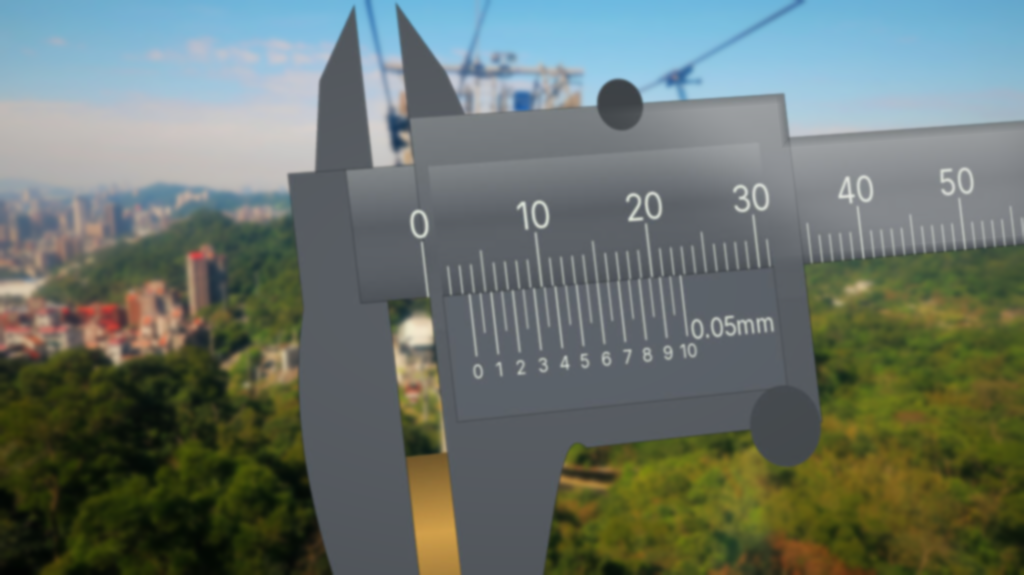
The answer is 3.6 mm
